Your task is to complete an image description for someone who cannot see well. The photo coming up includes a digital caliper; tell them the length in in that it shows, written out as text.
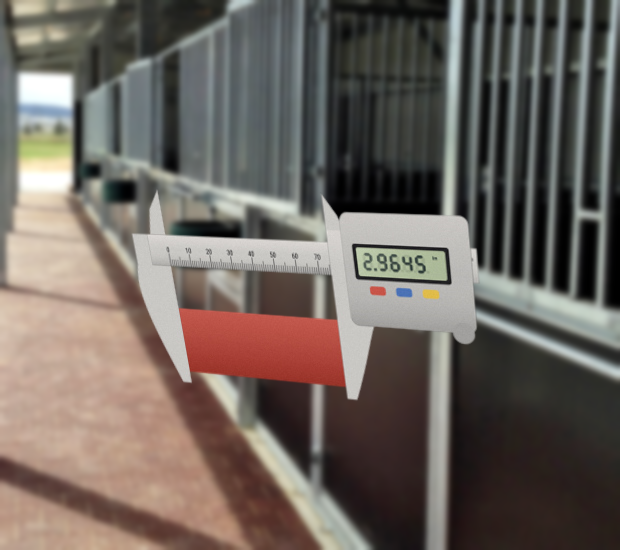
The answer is 2.9645 in
